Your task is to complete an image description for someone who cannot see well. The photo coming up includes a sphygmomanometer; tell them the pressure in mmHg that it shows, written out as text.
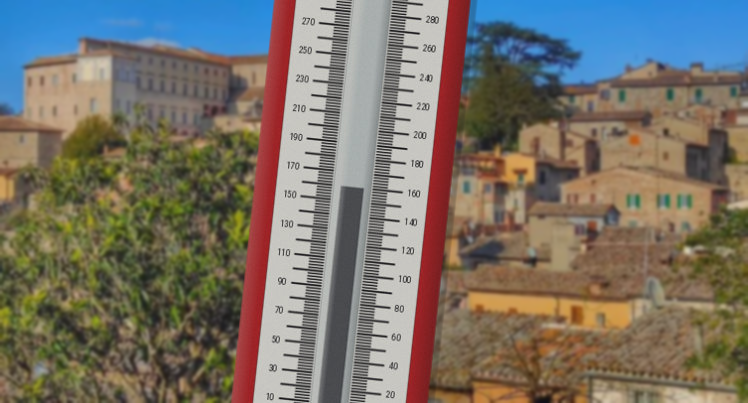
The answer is 160 mmHg
